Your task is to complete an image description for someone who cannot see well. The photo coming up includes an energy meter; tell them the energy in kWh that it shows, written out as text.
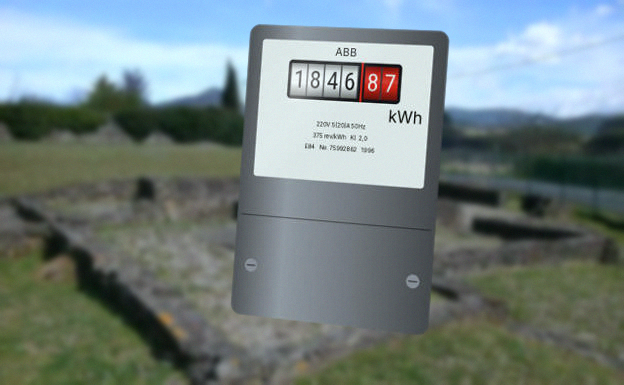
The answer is 1846.87 kWh
